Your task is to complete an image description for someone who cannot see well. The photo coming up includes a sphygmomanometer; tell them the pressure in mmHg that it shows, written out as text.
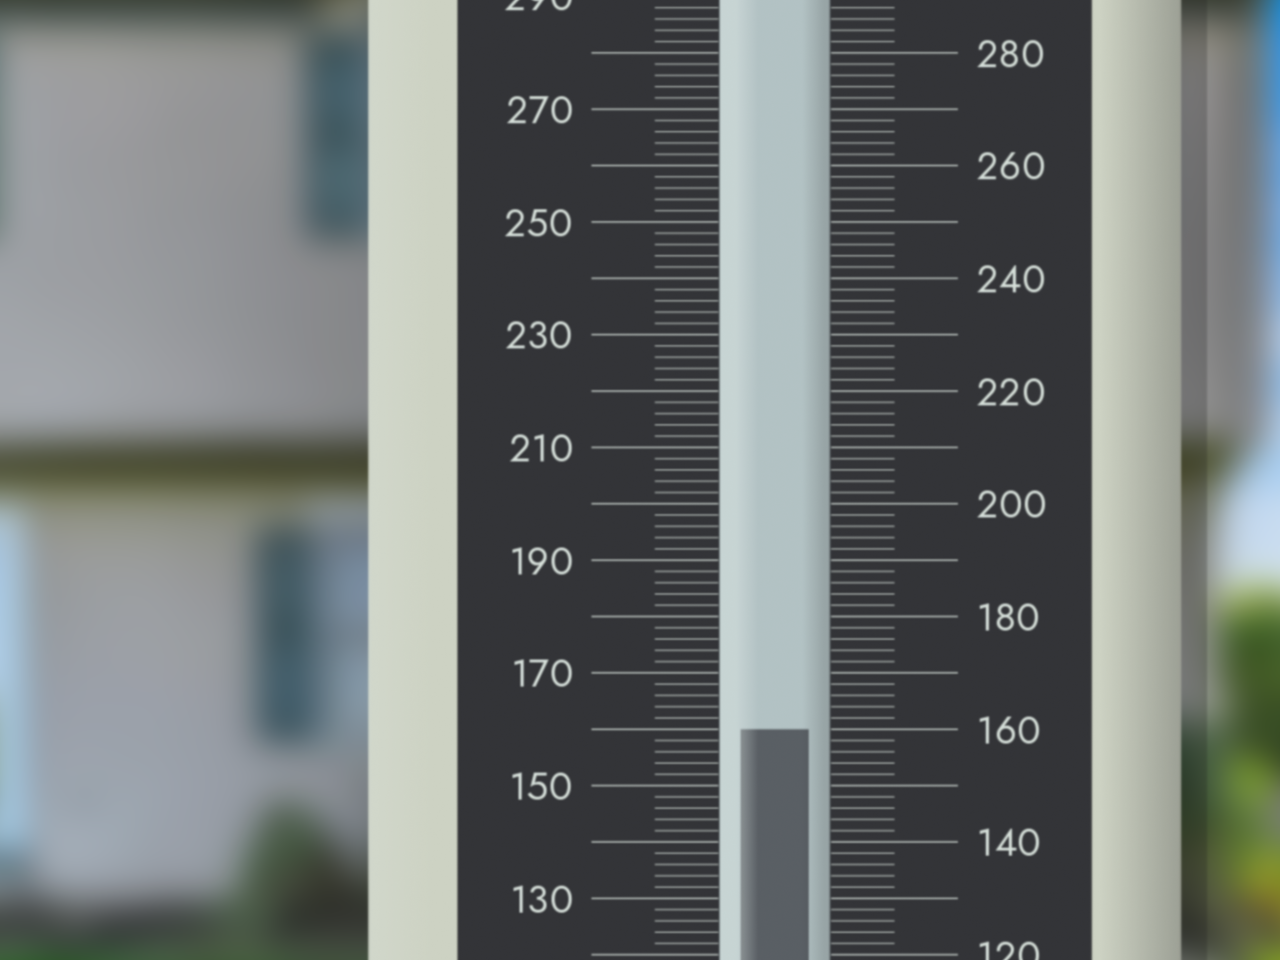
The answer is 160 mmHg
